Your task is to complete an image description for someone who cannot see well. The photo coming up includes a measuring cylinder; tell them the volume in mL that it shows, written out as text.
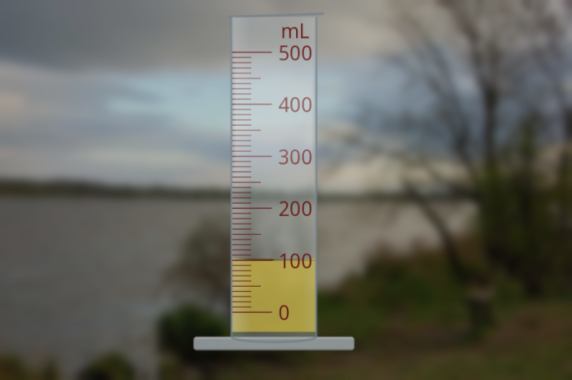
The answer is 100 mL
